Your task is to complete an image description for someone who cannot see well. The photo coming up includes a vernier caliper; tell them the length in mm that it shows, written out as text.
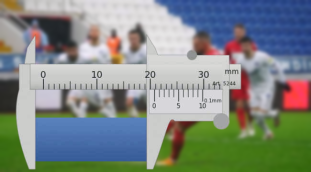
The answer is 20.8 mm
